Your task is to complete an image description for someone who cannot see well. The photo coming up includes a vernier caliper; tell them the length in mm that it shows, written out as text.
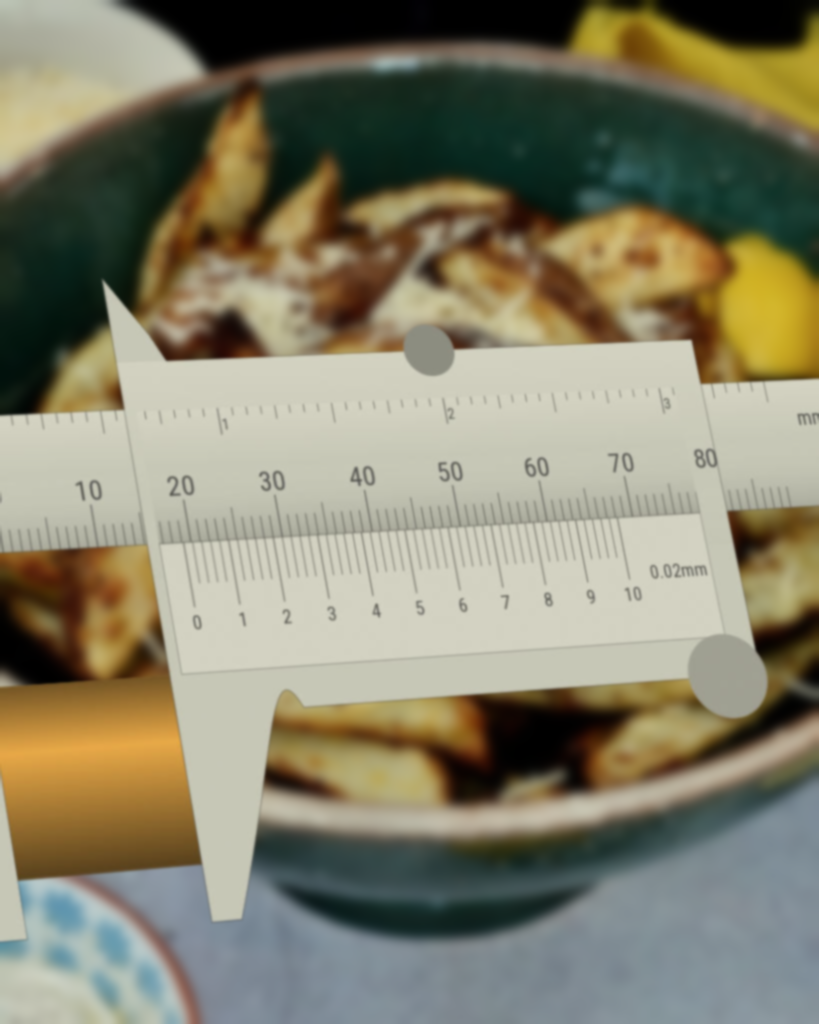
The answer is 19.2 mm
